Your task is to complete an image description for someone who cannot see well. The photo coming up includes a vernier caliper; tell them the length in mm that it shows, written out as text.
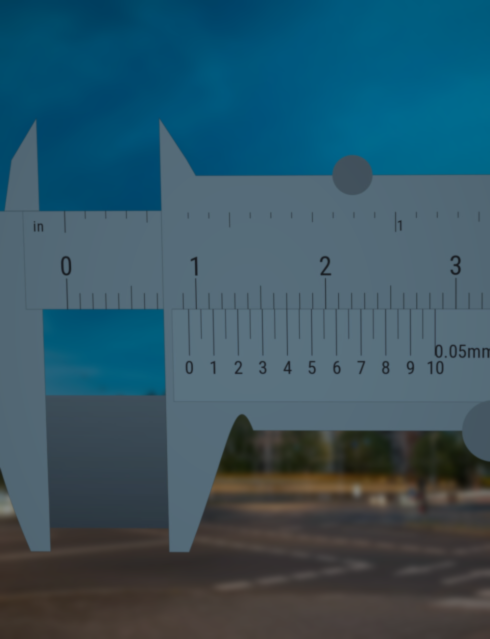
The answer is 9.4 mm
